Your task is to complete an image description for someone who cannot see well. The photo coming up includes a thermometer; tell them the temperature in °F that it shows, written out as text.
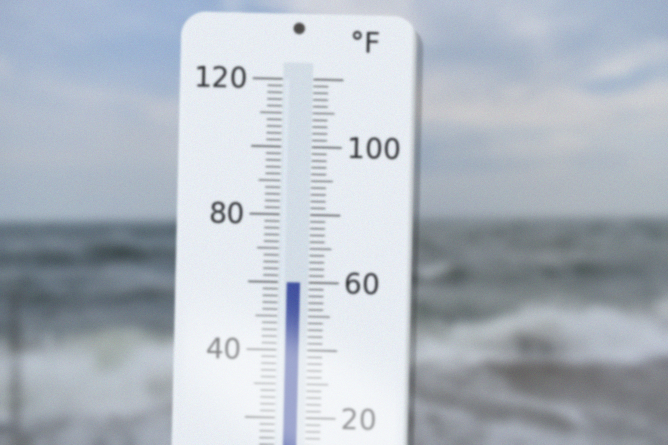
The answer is 60 °F
